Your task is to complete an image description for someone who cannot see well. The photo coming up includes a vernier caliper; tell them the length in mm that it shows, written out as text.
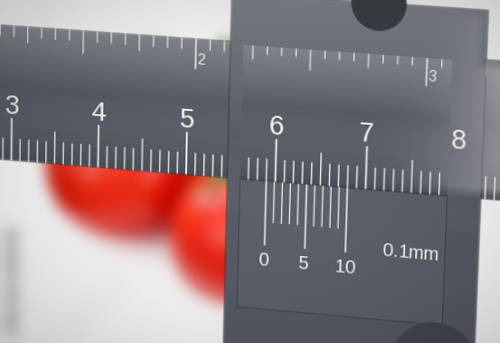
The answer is 59.0 mm
